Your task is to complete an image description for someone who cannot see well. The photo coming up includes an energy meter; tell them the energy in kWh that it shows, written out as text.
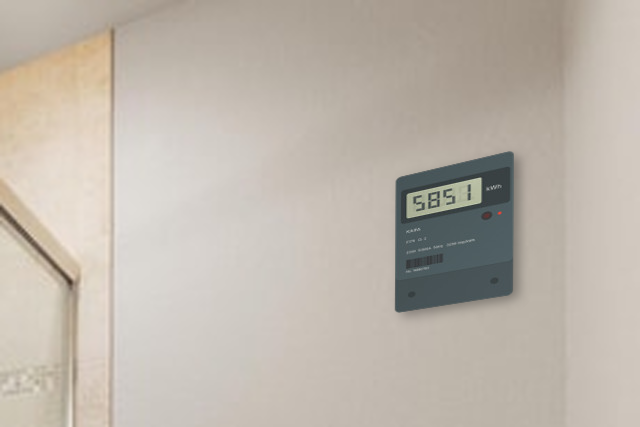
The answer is 5851 kWh
